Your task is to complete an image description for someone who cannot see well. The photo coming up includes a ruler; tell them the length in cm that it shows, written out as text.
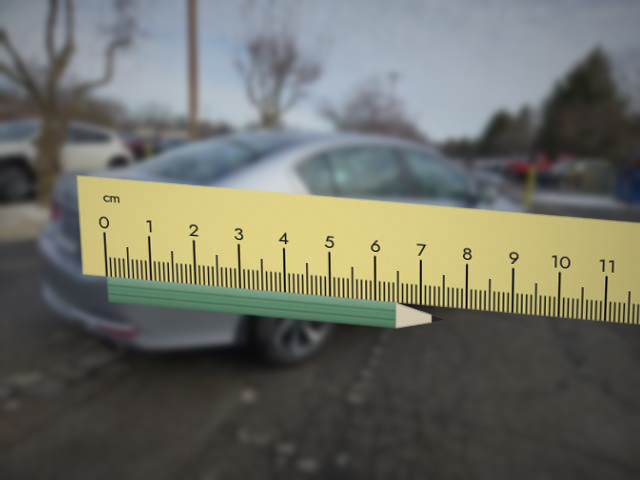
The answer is 7.5 cm
